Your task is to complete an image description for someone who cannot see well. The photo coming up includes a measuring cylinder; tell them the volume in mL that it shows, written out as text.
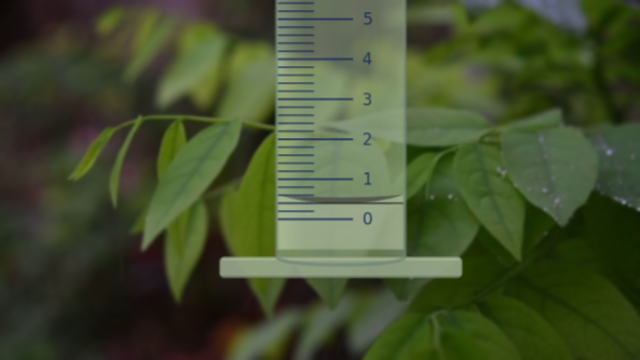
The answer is 0.4 mL
